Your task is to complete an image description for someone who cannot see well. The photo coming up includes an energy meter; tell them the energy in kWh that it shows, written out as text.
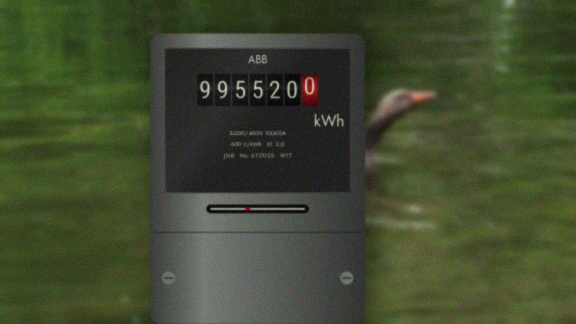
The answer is 995520.0 kWh
